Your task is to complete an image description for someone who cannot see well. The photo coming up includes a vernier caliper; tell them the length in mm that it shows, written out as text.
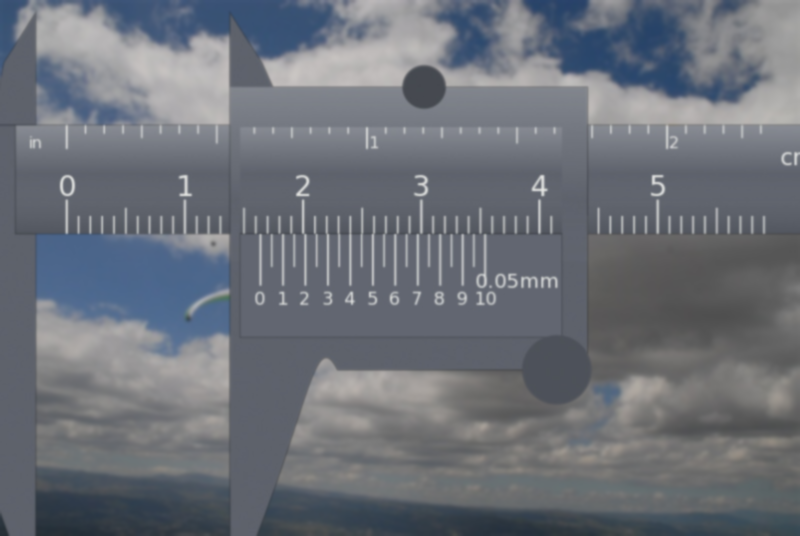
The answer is 16.4 mm
